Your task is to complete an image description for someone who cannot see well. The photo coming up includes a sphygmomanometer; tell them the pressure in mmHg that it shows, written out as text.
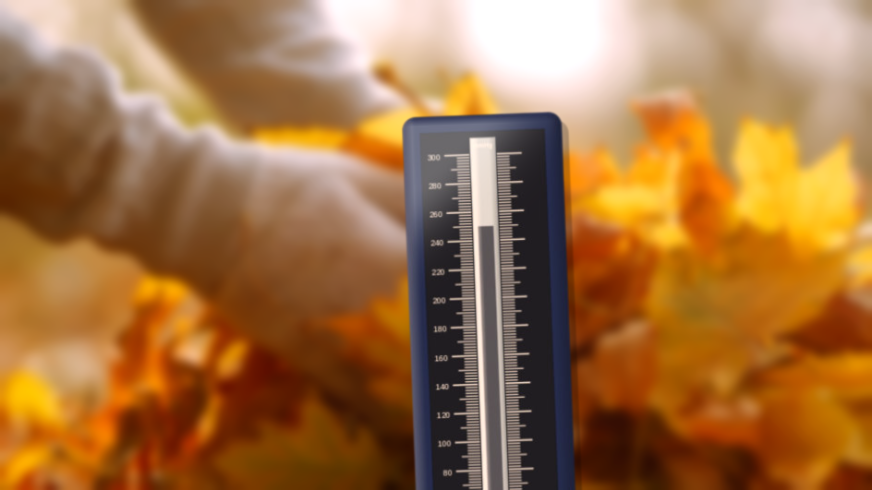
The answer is 250 mmHg
